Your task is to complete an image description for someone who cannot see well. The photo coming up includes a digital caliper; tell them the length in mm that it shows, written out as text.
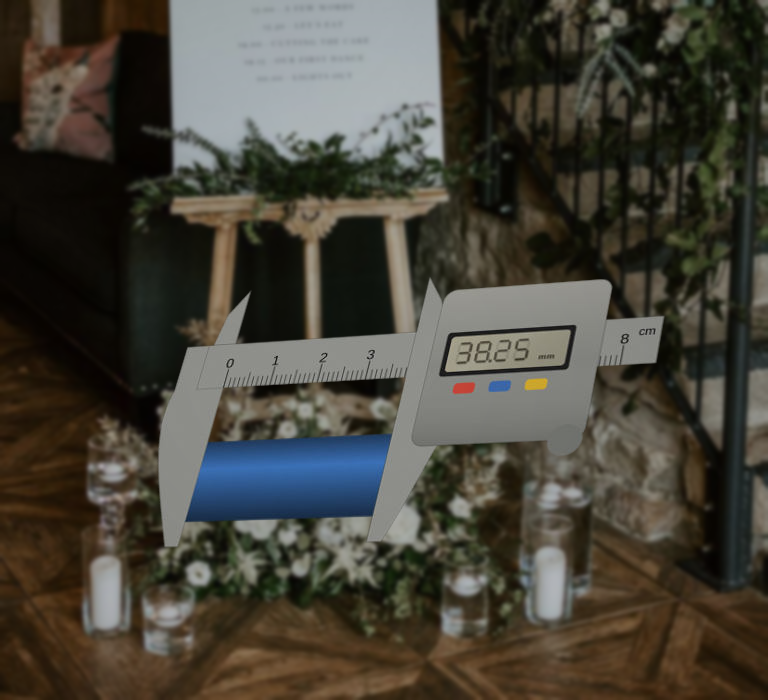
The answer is 38.25 mm
